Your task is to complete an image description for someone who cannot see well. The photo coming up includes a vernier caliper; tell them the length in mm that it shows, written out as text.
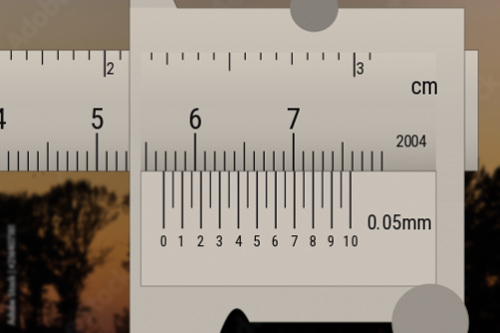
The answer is 56.8 mm
